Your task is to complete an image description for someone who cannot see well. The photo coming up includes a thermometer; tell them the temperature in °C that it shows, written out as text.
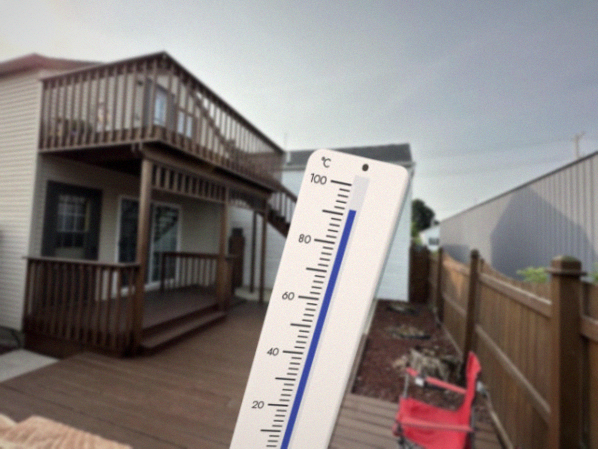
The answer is 92 °C
